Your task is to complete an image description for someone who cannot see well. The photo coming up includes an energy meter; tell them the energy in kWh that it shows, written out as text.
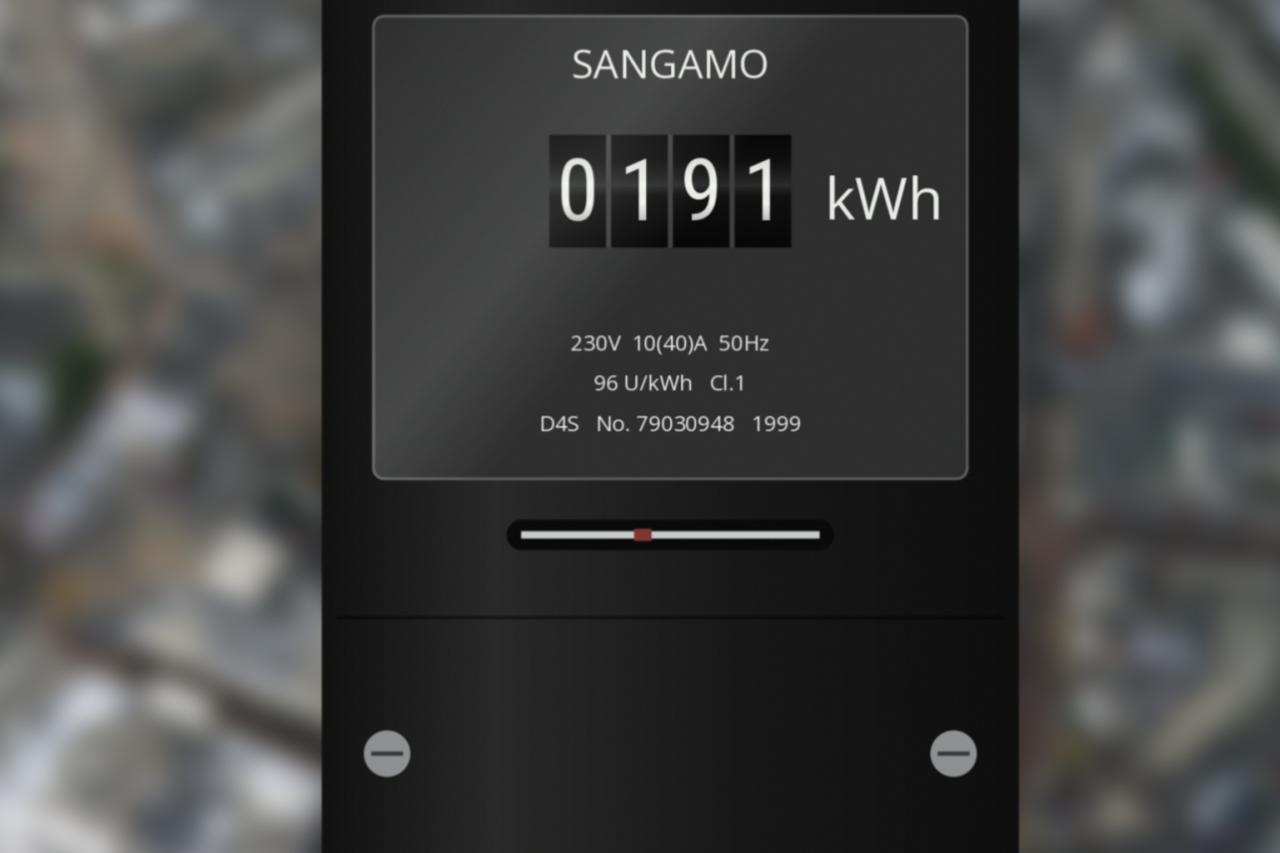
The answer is 191 kWh
